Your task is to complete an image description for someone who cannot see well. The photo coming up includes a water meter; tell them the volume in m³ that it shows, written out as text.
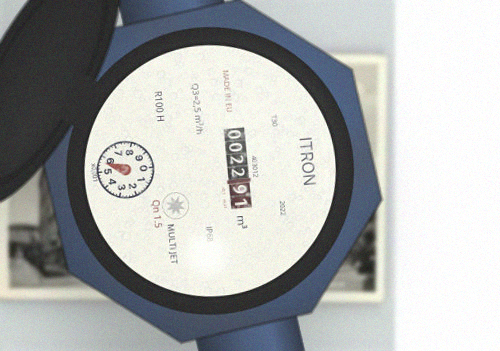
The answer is 22.915 m³
